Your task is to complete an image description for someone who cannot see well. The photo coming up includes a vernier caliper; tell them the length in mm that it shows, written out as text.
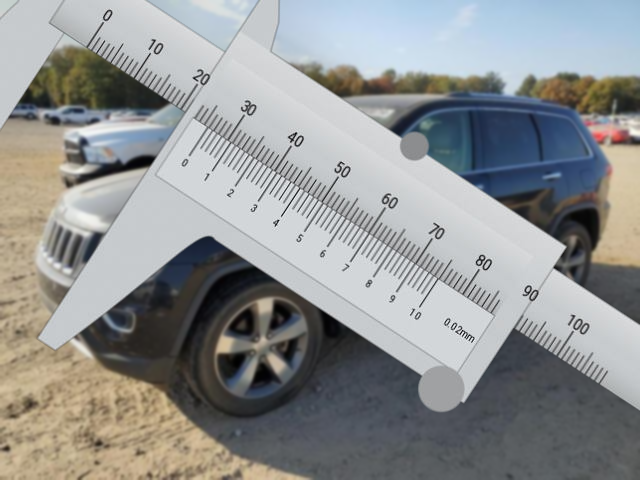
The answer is 25.8 mm
